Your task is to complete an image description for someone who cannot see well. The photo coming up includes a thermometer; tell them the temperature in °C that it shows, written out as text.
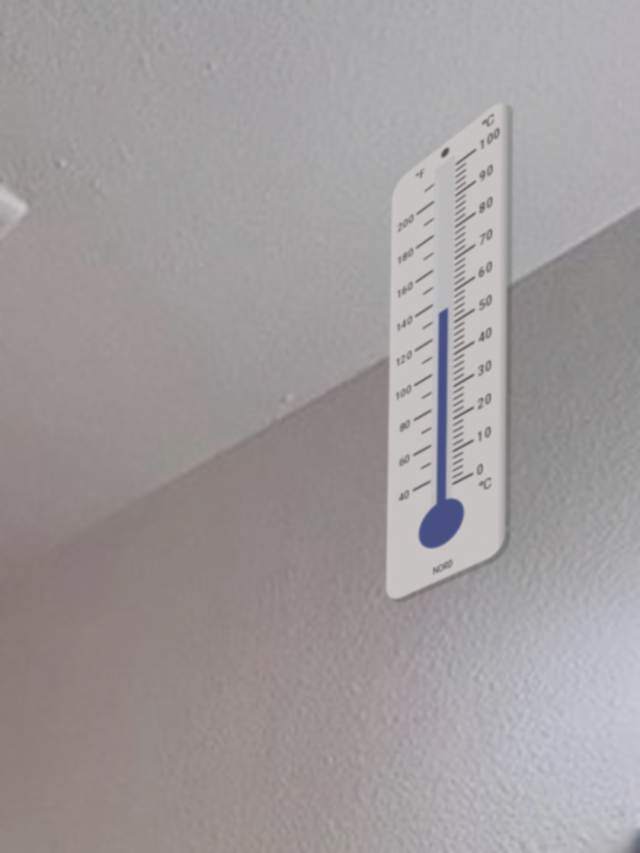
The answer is 56 °C
